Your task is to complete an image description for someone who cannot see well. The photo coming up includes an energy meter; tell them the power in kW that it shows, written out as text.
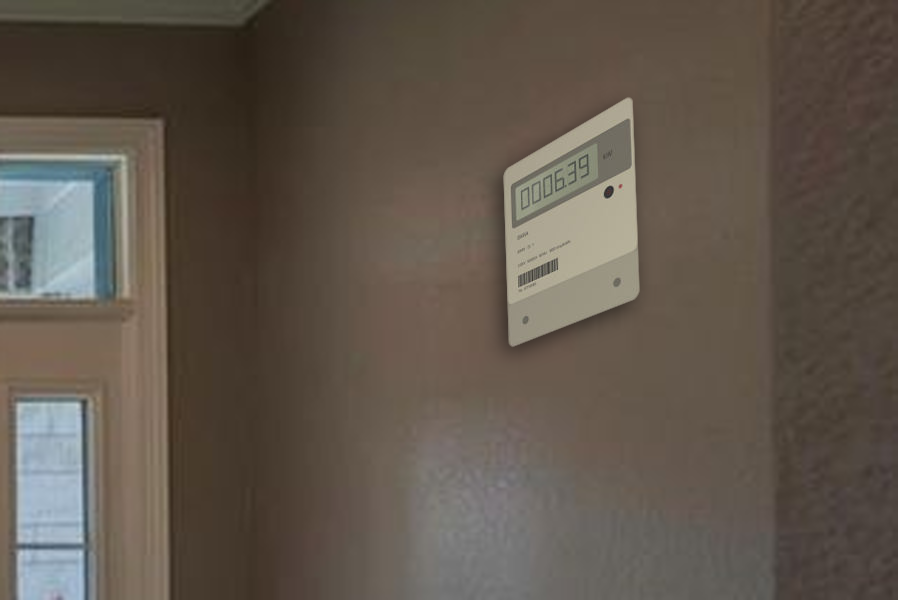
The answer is 6.39 kW
